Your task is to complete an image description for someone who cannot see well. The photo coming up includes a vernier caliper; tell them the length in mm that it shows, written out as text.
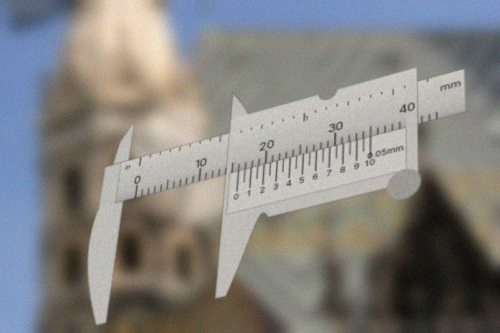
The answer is 16.0 mm
